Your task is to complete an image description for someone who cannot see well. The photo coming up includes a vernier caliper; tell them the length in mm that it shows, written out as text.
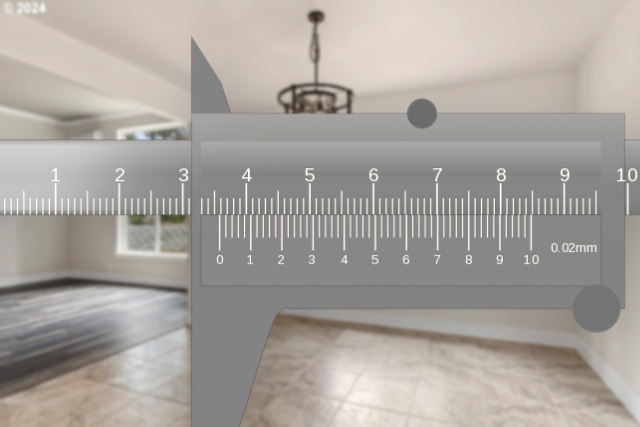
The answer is 35.8 mm
